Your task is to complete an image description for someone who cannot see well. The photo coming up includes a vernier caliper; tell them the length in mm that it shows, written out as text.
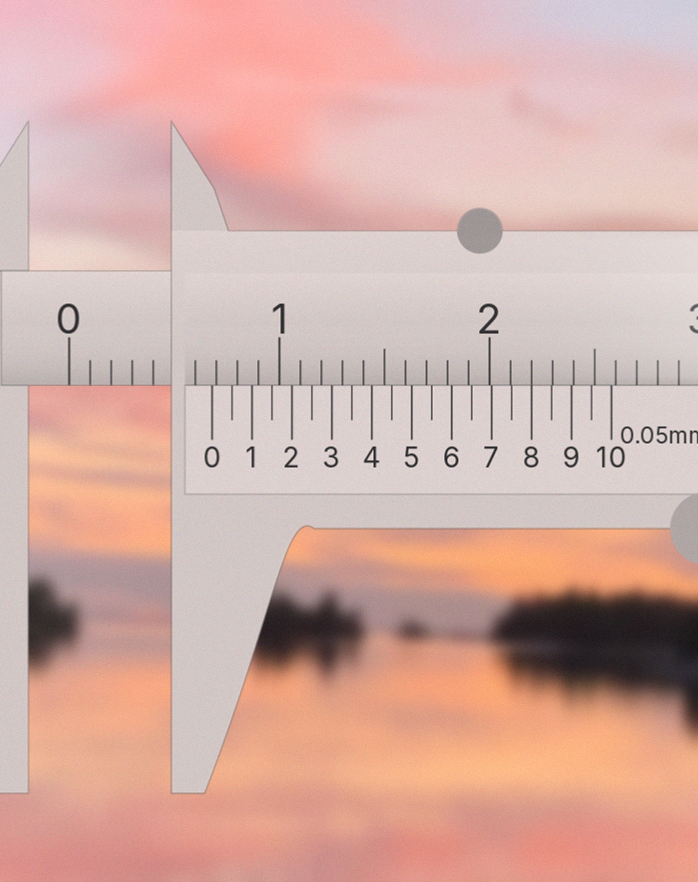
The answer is 6.8 mm
